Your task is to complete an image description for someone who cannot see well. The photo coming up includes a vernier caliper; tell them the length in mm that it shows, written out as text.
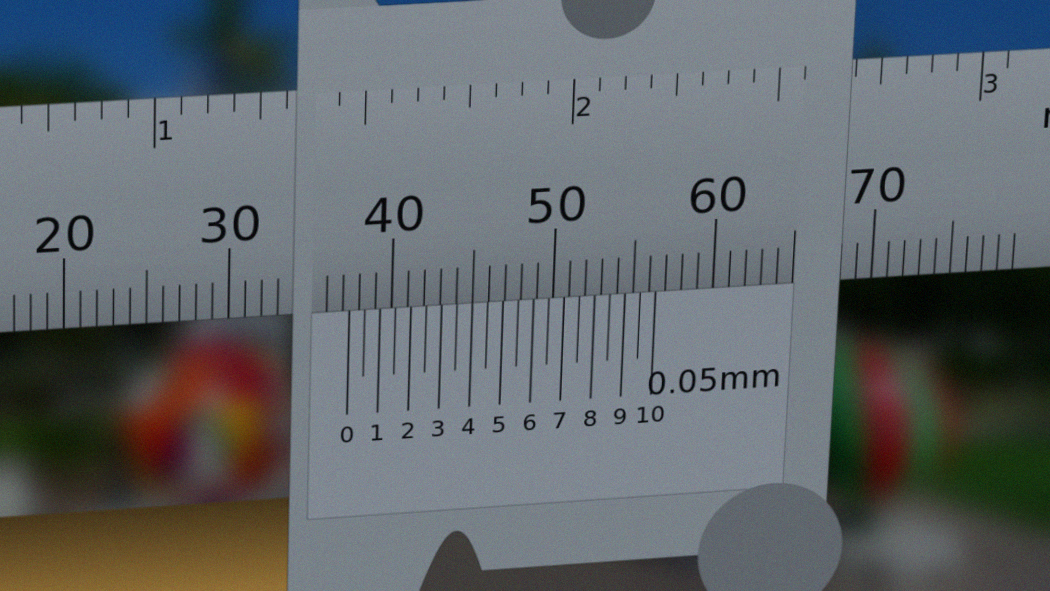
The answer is 37.4 mm
